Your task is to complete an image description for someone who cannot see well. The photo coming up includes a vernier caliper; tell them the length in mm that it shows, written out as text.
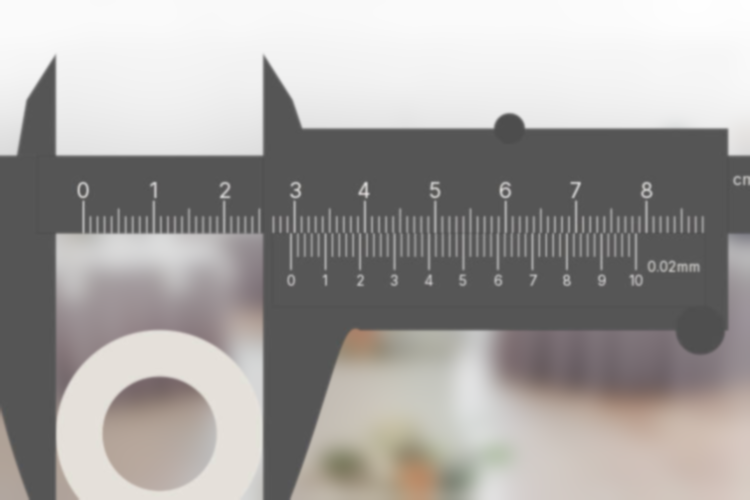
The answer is 29.5 mm
